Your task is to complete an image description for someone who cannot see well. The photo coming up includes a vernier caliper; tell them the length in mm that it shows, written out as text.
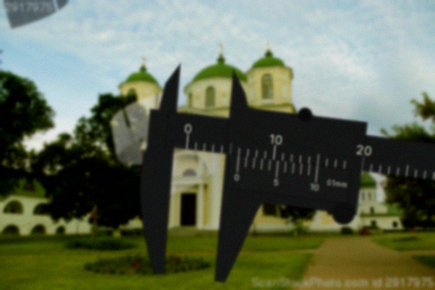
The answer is 6.0 mm
